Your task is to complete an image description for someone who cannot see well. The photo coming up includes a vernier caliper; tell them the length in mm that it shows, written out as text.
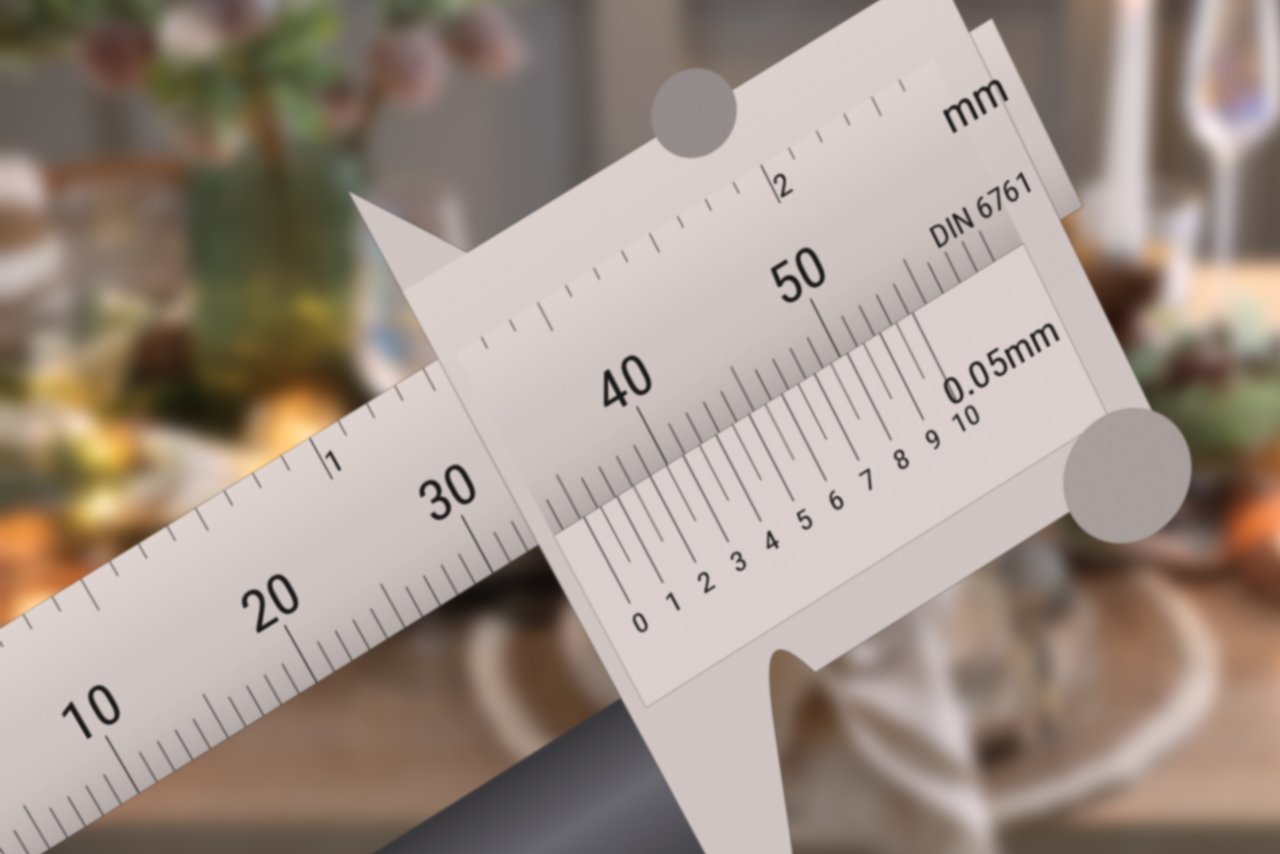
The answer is 35.2 mm
